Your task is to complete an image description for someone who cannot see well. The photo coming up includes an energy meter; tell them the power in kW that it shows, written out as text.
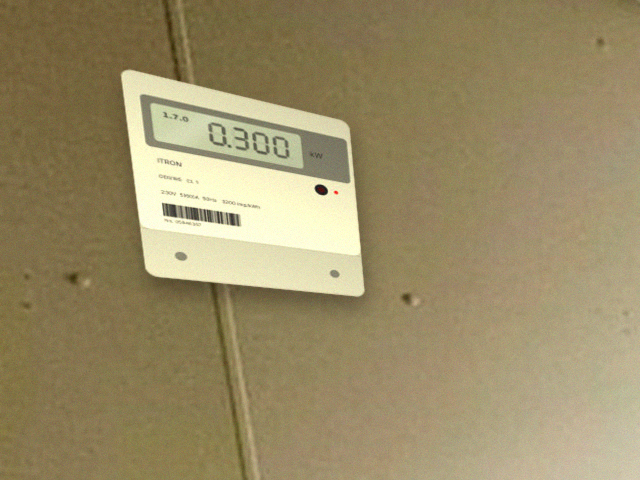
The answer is 0.300 kW
